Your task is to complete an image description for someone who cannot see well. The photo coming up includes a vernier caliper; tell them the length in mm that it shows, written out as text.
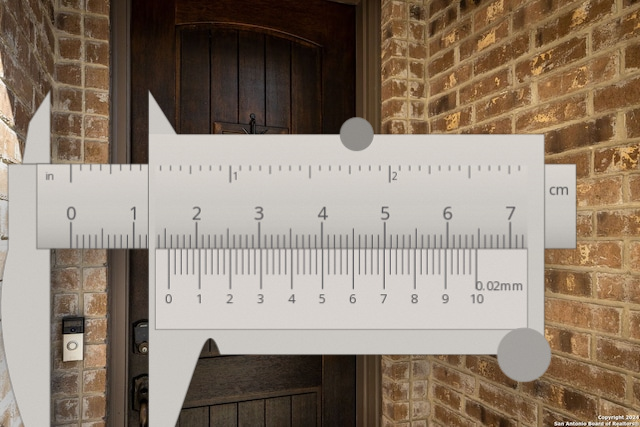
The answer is 15.6 mm
